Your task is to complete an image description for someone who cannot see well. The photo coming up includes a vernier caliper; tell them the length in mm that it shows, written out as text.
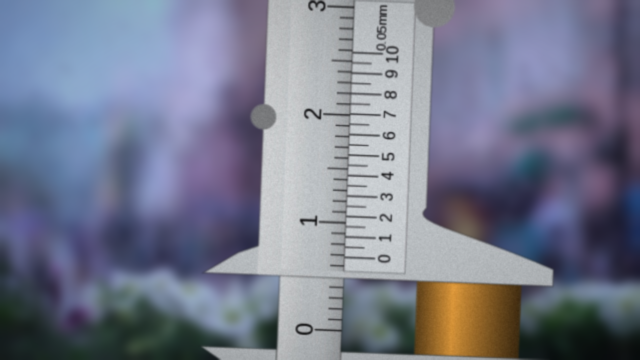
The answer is 6.8 mm
